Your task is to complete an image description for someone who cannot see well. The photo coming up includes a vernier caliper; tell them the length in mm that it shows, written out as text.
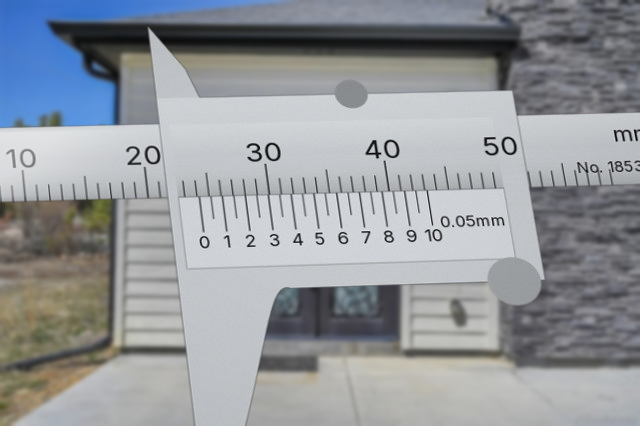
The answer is 24.2 mm
